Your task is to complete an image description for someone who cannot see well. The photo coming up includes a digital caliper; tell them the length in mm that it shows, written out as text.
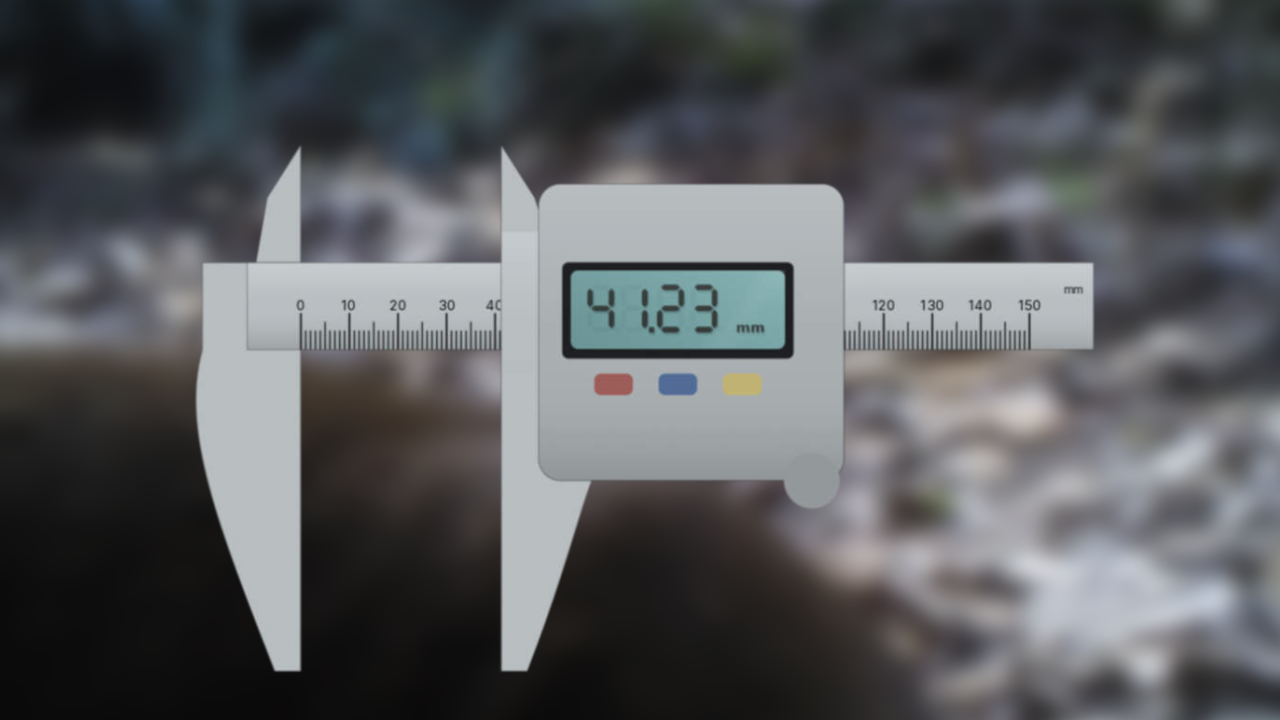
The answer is 41.23 mm
